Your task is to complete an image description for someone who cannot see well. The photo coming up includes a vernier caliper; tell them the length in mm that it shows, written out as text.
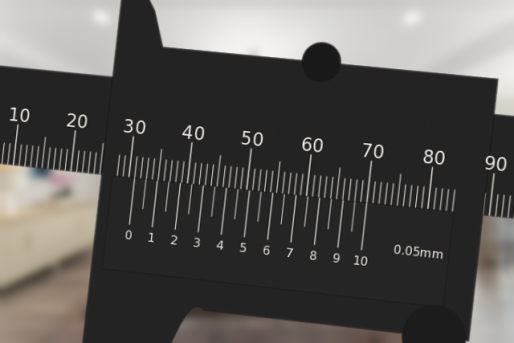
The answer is 31.0 mm
